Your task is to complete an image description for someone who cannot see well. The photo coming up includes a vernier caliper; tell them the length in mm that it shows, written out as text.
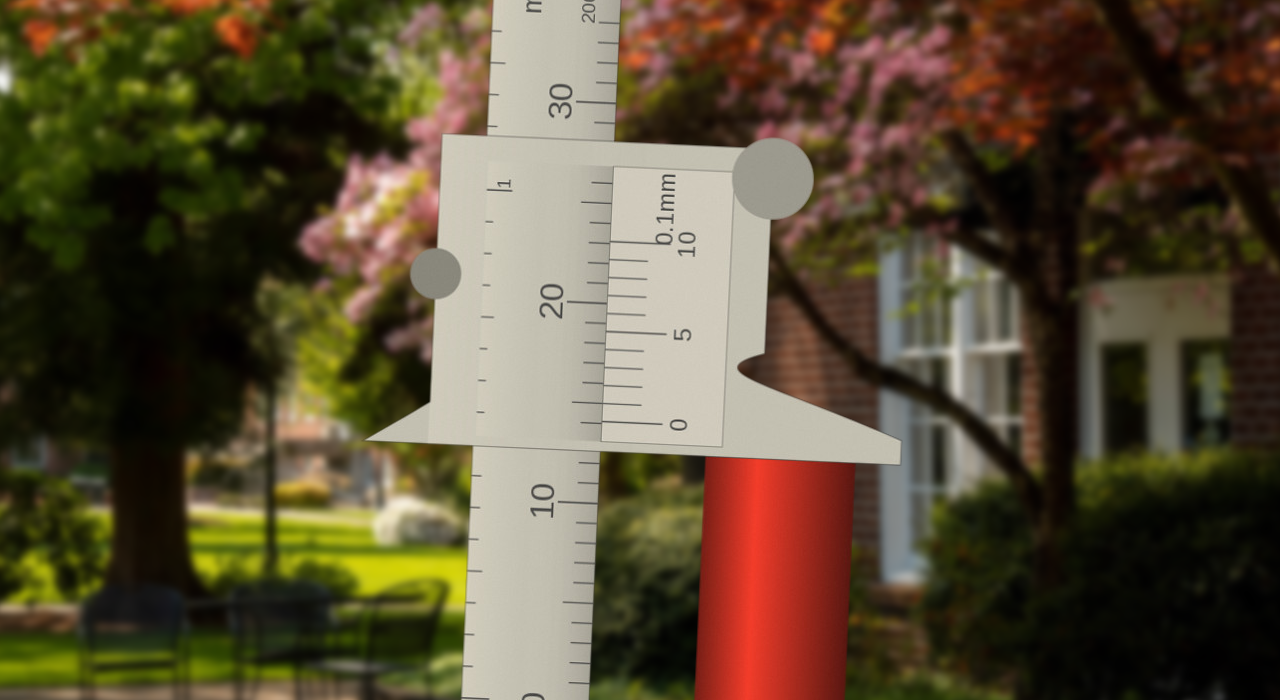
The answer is 14.1 mm
